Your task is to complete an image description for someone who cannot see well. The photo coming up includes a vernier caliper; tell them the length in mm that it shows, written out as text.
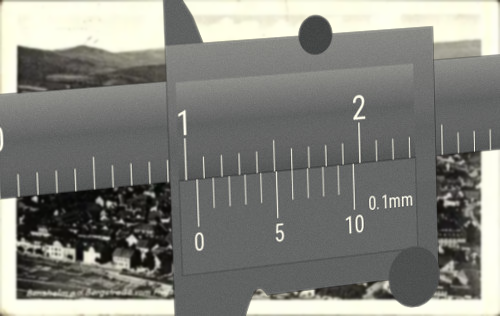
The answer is 10.6 mm
